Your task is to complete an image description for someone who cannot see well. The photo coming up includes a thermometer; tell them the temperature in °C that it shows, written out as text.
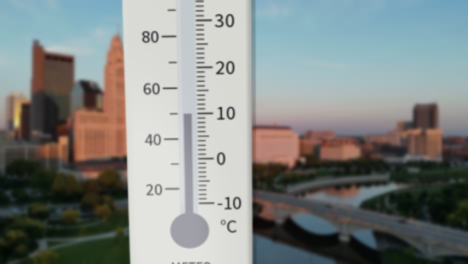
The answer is 10 °C
